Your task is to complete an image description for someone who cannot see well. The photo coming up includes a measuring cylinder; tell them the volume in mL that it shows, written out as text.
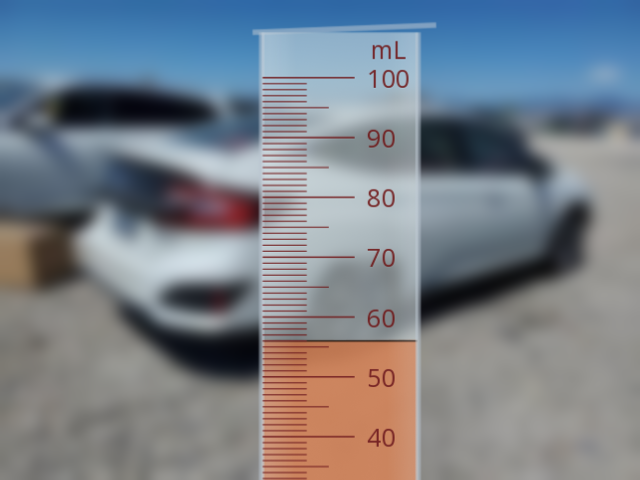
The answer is 56 mL
